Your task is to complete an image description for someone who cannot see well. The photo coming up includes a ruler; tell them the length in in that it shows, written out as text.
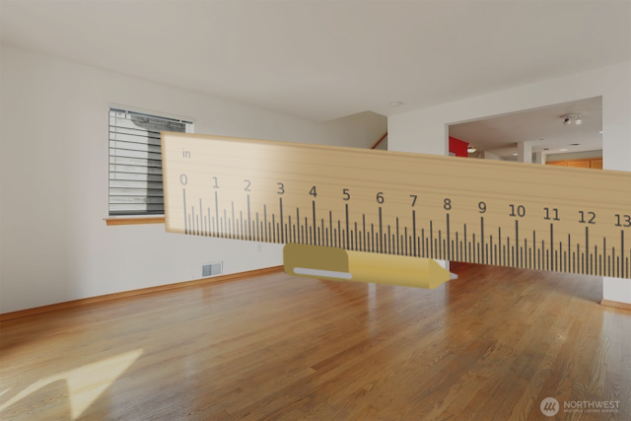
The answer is 5.25 in
